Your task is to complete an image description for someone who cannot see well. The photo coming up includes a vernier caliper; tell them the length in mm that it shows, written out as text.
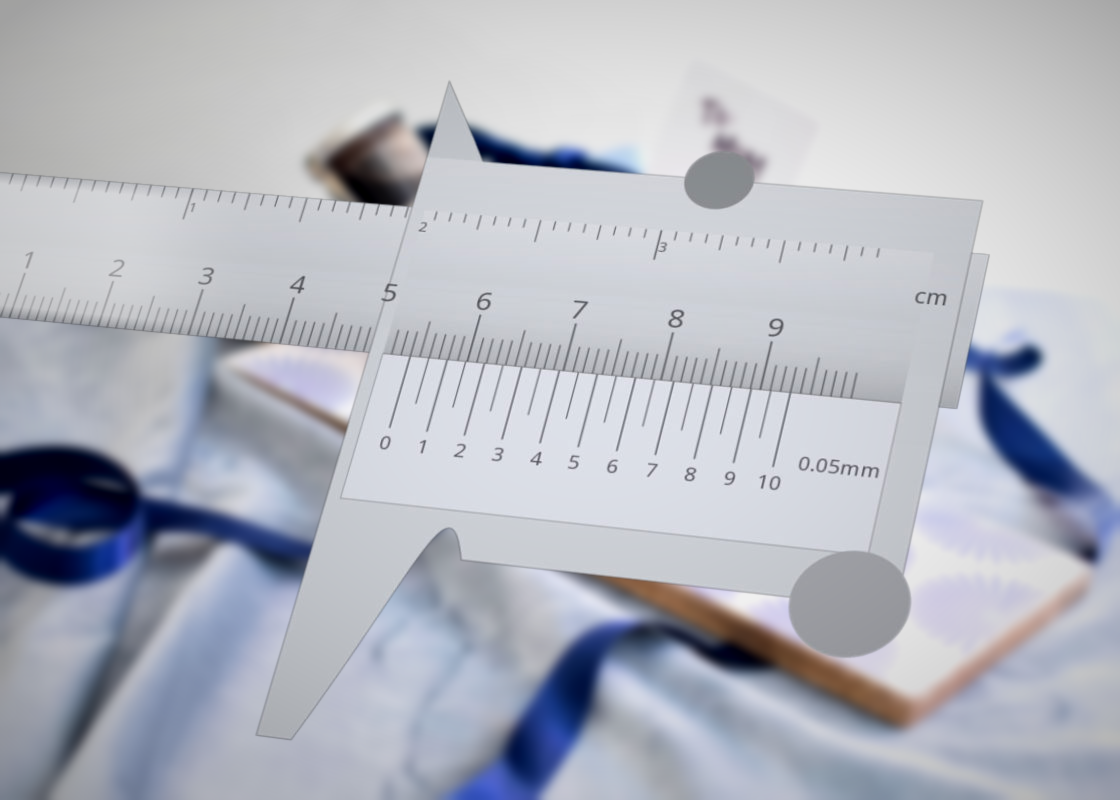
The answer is 54.0 mm
